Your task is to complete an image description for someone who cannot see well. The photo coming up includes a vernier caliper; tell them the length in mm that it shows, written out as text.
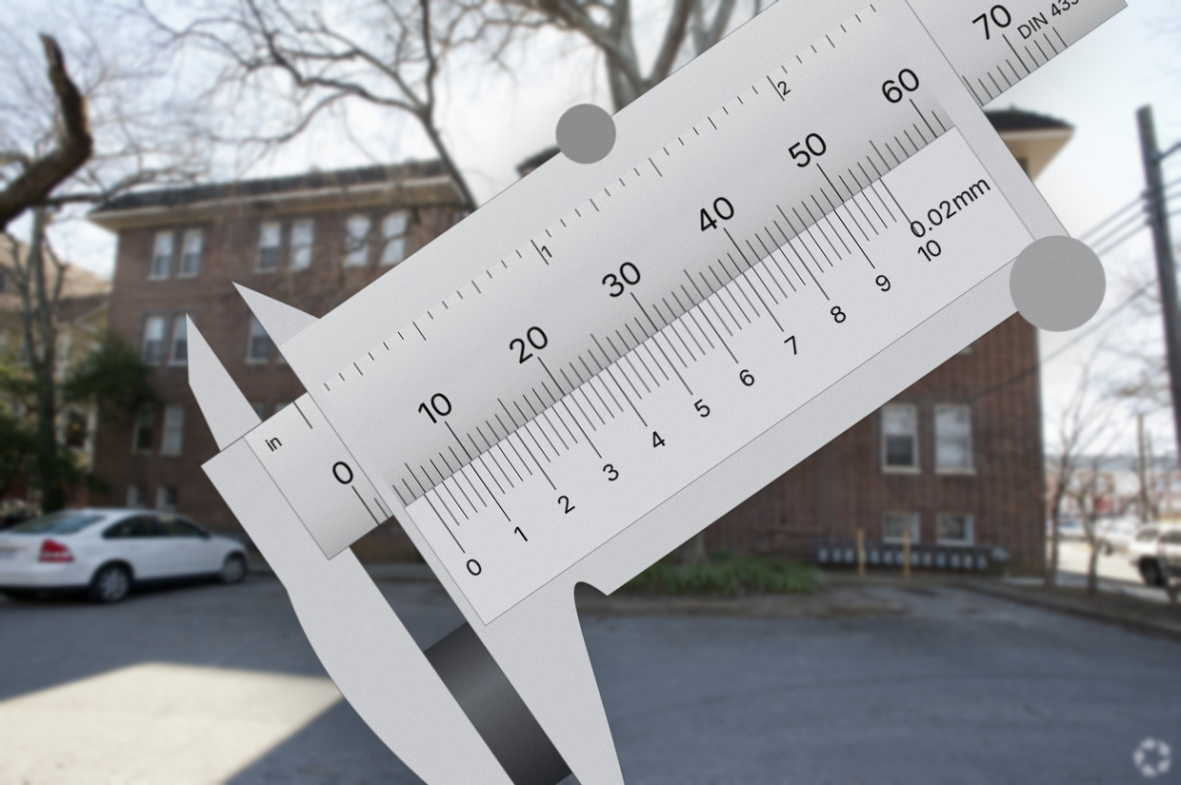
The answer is 4.8 mm
